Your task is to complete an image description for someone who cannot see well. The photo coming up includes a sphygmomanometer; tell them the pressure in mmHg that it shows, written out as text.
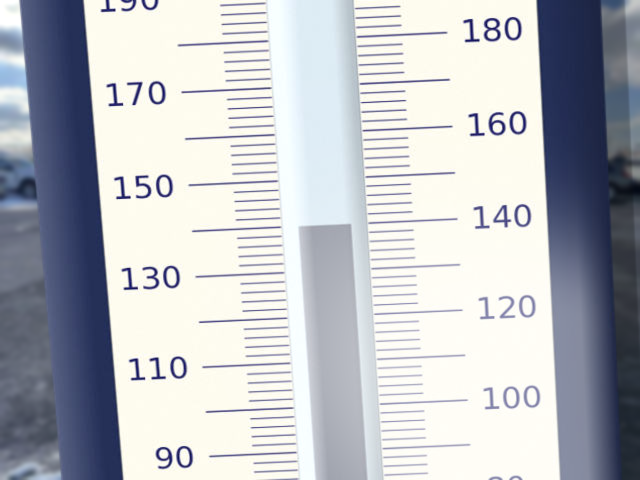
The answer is 140 mmHg
